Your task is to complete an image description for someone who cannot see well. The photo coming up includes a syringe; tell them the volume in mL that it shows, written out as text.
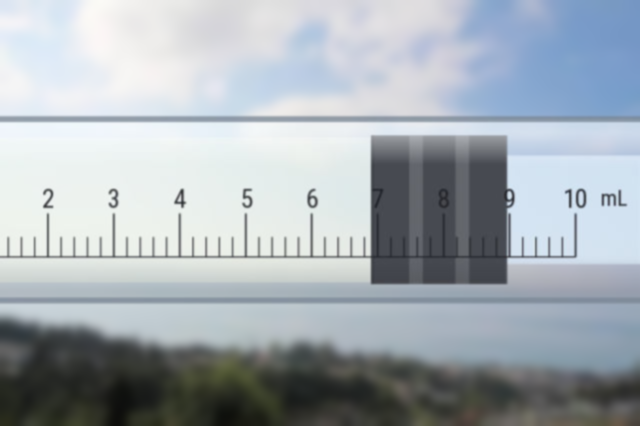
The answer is 6.9 mL
